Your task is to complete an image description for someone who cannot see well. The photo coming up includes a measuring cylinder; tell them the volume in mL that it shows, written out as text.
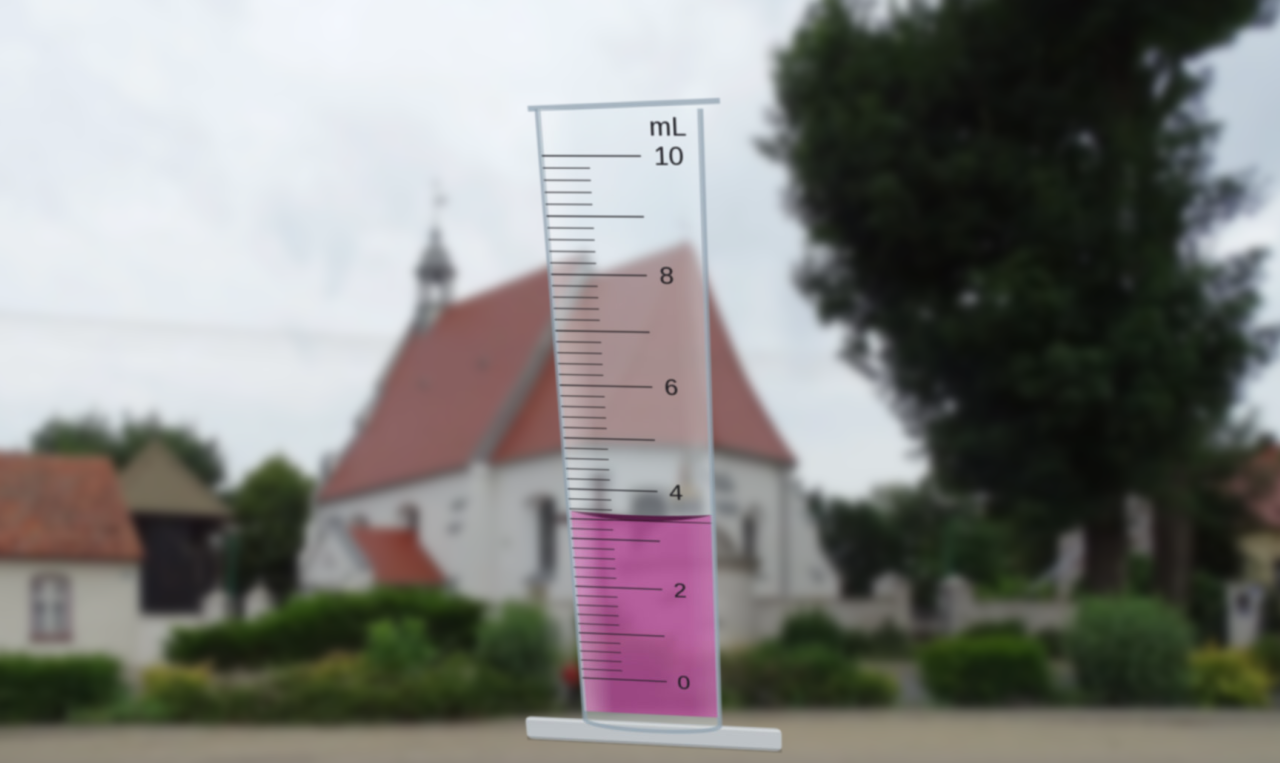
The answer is 3.4 mL
